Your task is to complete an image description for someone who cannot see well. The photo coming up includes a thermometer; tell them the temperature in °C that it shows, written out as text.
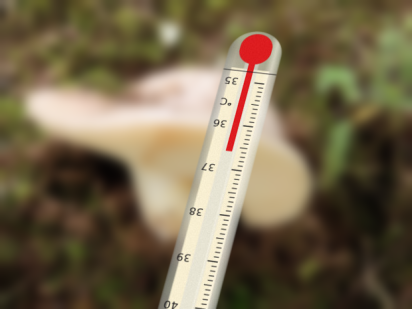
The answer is 36.6 °C
